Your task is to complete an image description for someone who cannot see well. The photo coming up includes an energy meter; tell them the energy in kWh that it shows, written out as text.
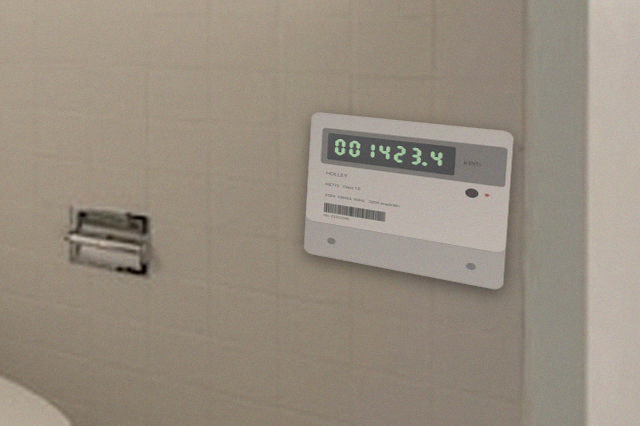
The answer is 1423.4 kWh
